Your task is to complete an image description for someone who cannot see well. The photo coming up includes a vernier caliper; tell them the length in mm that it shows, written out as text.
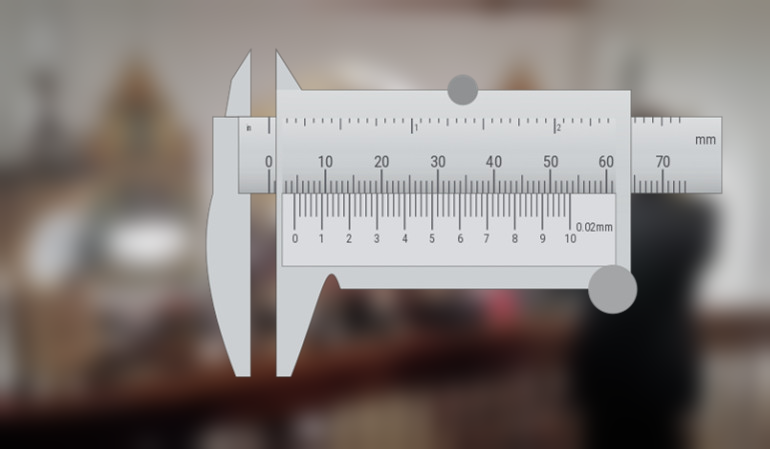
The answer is 4.5 mm
